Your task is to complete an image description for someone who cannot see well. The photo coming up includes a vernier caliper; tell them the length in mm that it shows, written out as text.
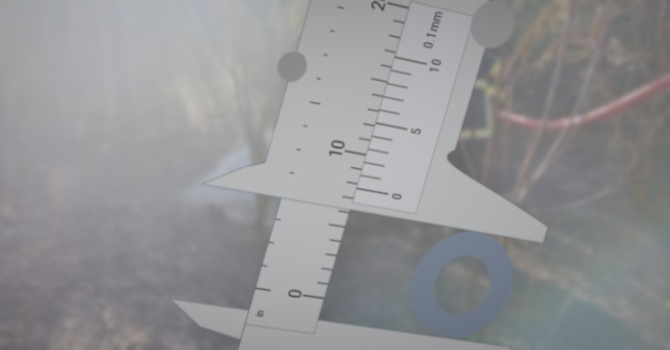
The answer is 7.7 mm
